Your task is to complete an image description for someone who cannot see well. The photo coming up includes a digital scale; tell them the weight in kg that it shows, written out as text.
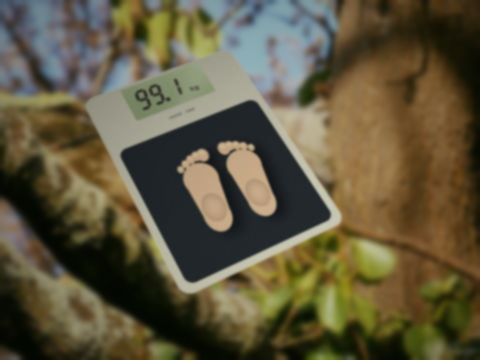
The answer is 99.1 kg
